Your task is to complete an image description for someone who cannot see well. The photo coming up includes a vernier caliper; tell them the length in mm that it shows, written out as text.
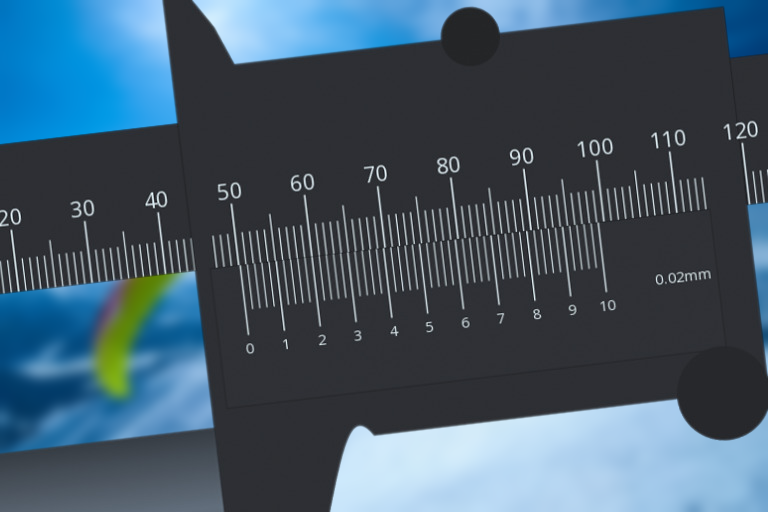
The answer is 50.2 mm
